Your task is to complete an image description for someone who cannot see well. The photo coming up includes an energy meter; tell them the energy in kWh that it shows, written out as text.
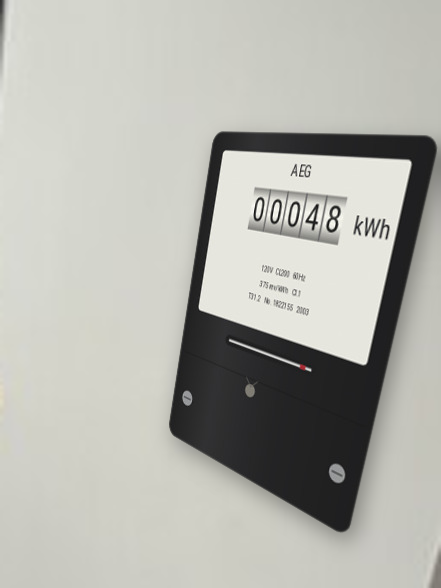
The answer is 48 kWh
